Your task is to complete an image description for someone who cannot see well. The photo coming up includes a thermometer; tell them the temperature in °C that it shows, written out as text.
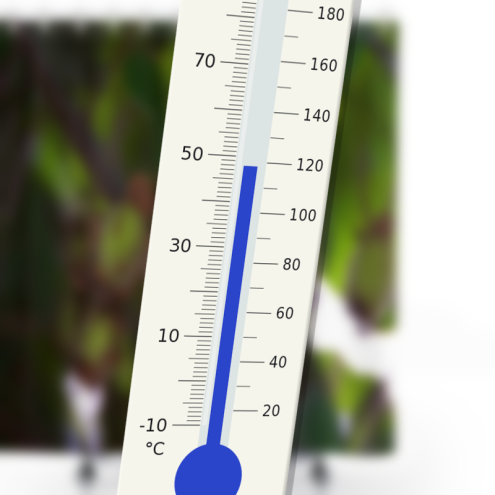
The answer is 48 °C
